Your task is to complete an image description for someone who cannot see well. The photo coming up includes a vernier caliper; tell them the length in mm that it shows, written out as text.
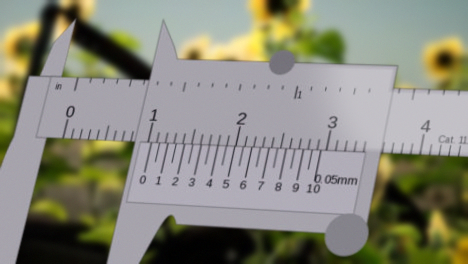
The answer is 10.4 mm
